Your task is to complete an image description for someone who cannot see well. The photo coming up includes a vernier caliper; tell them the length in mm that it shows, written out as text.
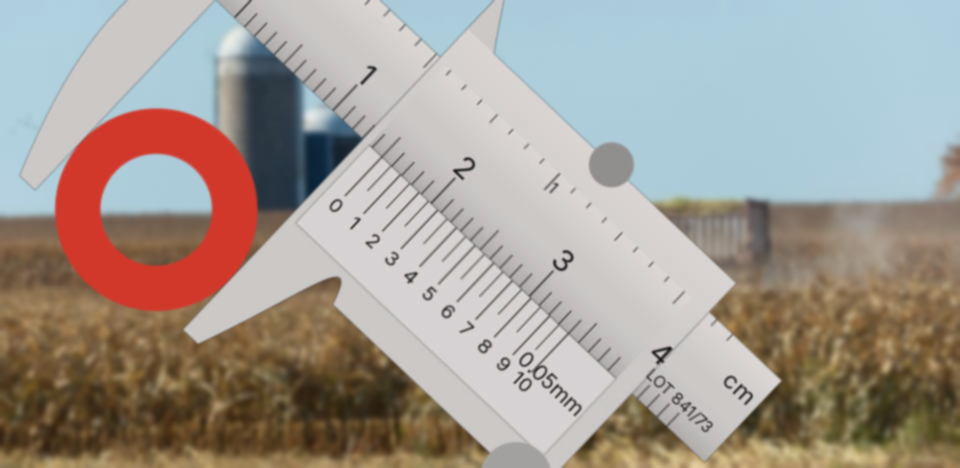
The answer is 15.0 mm
